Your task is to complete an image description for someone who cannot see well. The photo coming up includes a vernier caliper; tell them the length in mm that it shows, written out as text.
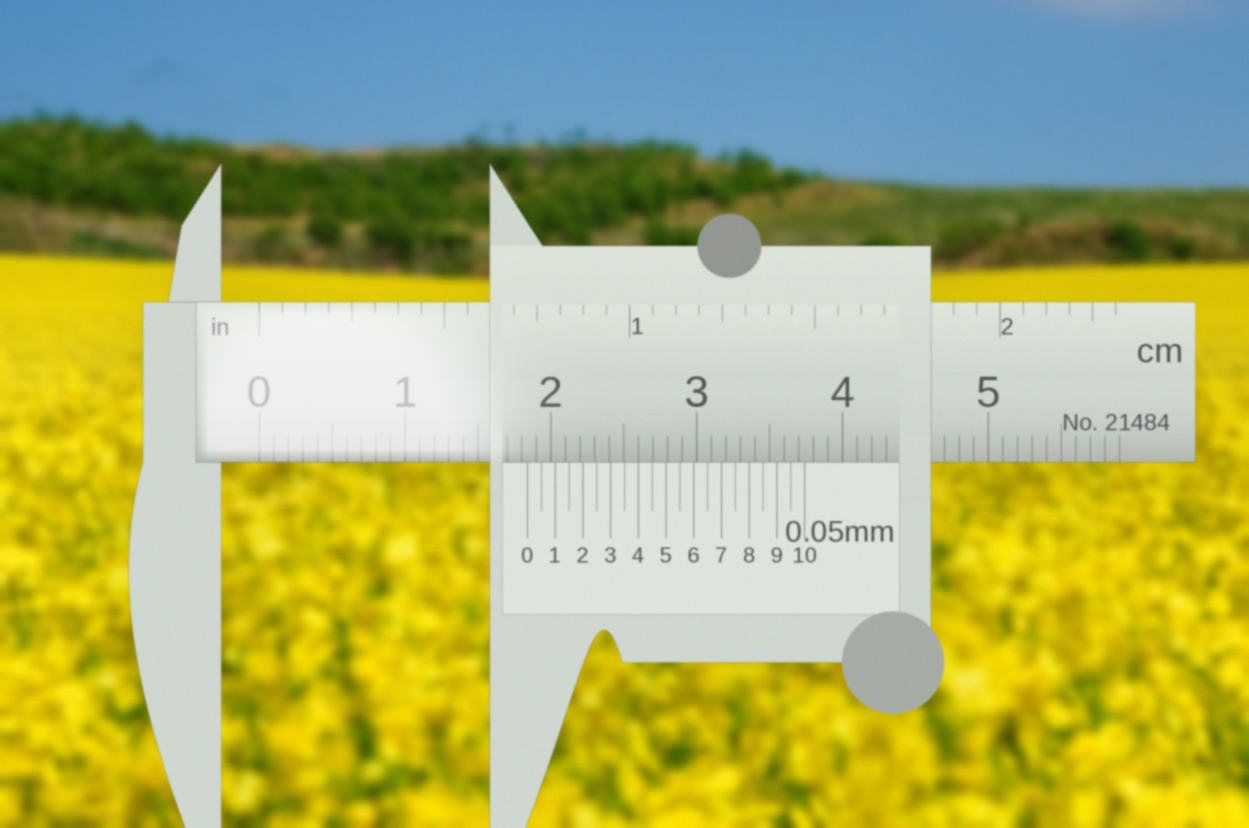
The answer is 18.4 mm
